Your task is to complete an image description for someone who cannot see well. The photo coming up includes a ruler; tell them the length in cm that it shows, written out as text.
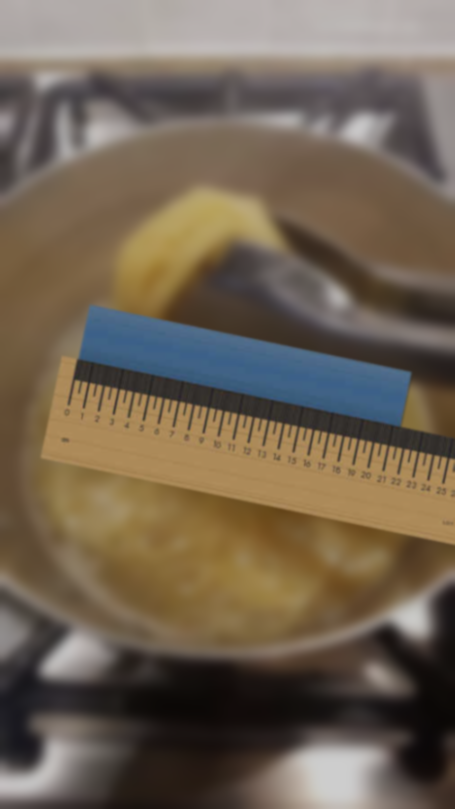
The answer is 21.5 cm
